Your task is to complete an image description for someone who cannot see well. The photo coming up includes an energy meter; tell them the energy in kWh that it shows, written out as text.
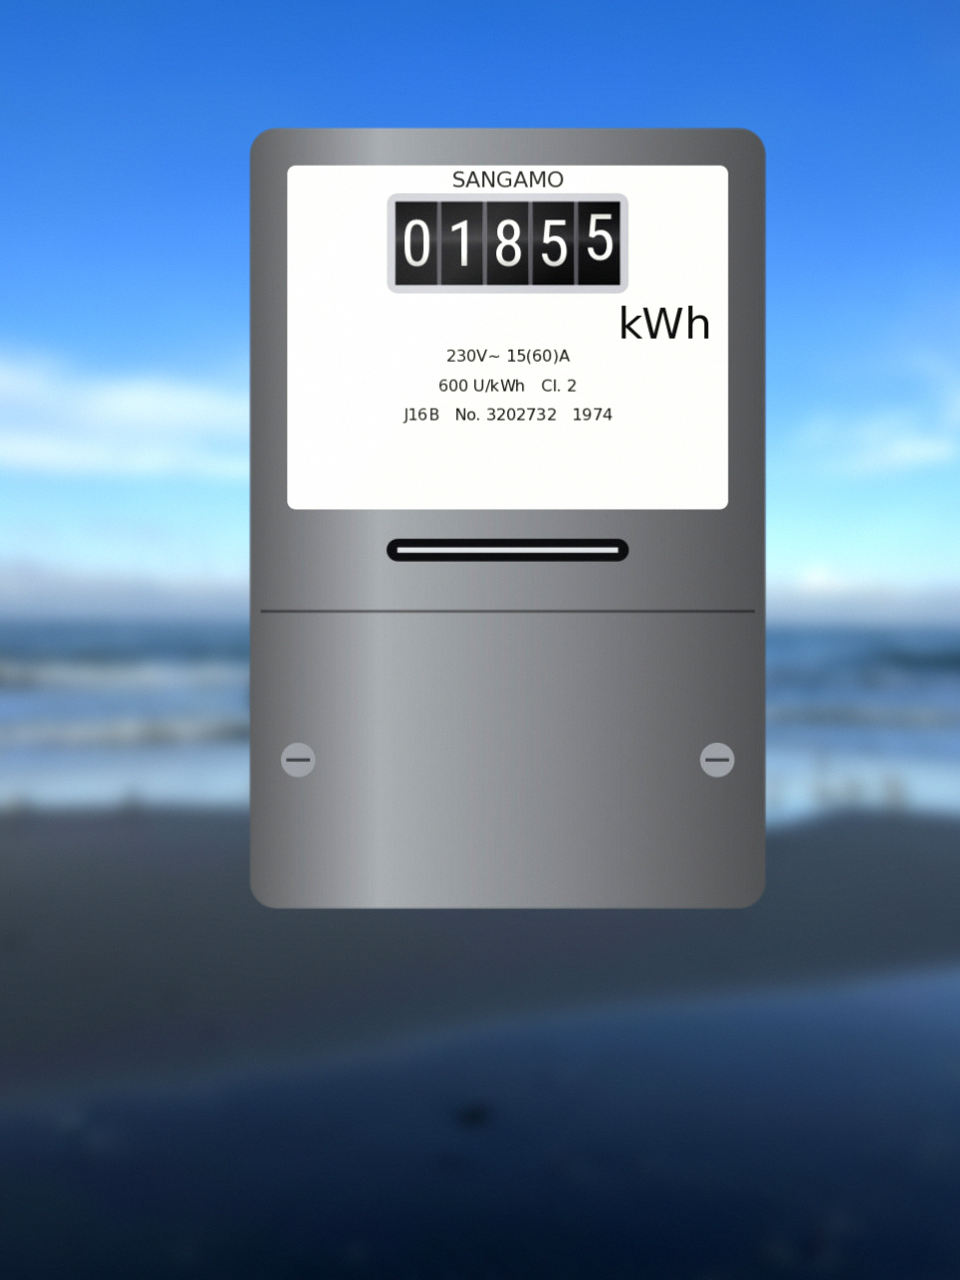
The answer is 1855 kWh
